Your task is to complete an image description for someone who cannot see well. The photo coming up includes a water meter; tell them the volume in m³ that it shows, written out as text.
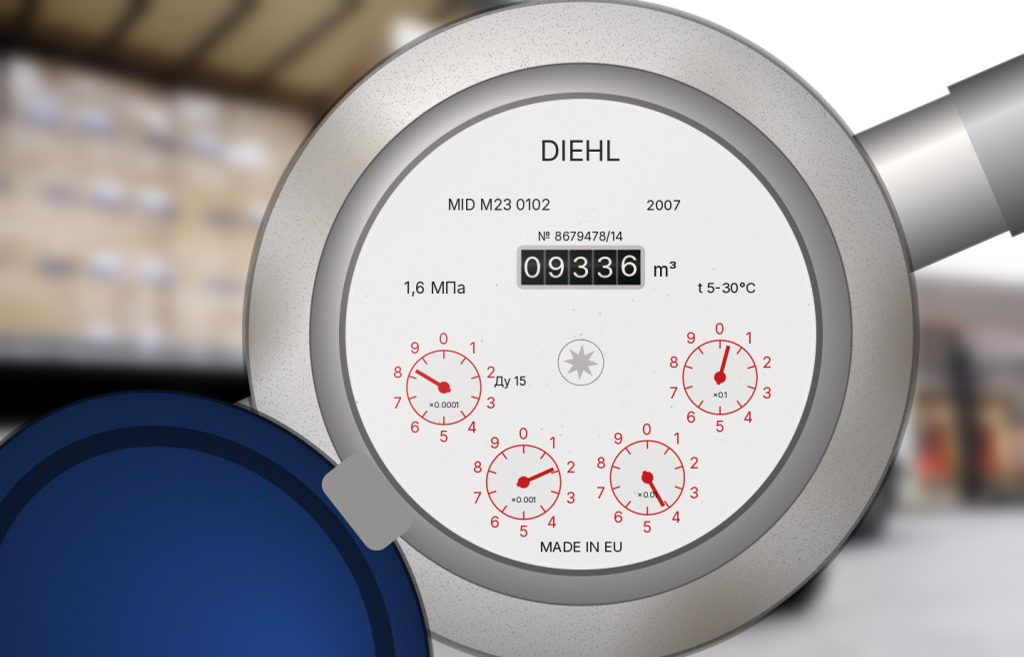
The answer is 9336.0418 m³
